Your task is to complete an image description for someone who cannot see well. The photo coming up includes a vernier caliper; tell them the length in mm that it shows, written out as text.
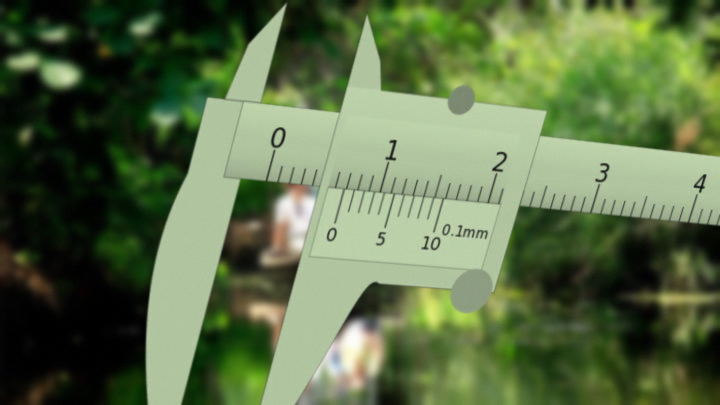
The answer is 6.8 mm
